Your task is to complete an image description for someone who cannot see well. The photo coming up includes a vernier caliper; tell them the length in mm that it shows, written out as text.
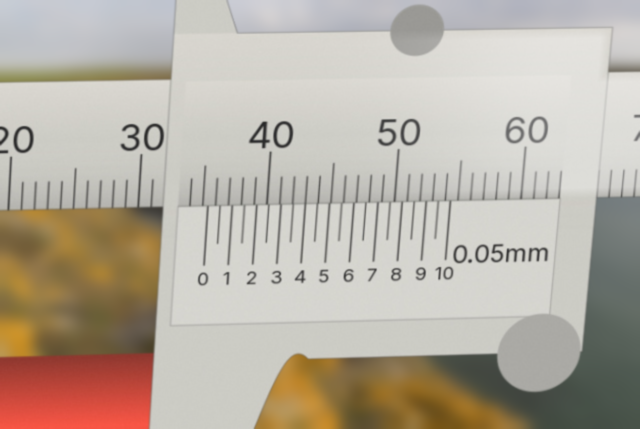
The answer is 35.4 mm
